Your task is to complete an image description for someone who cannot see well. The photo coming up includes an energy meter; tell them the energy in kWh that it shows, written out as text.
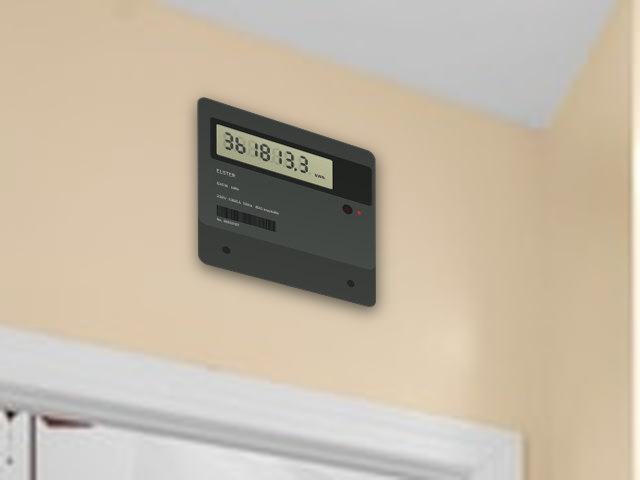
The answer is 361813.3 kWh
